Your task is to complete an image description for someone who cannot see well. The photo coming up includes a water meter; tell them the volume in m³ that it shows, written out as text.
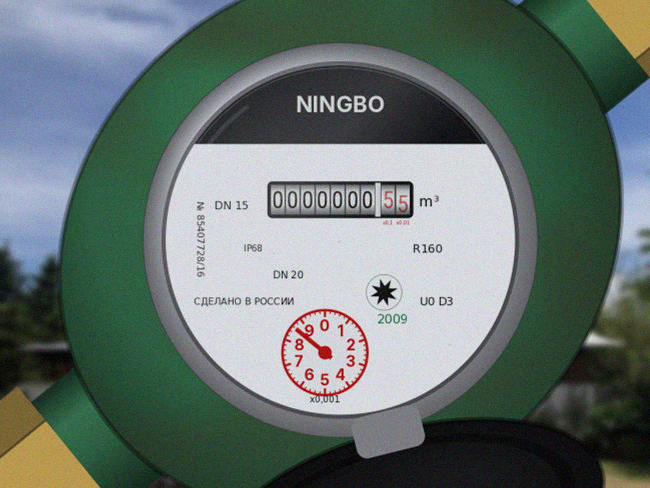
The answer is 0.548 m³
